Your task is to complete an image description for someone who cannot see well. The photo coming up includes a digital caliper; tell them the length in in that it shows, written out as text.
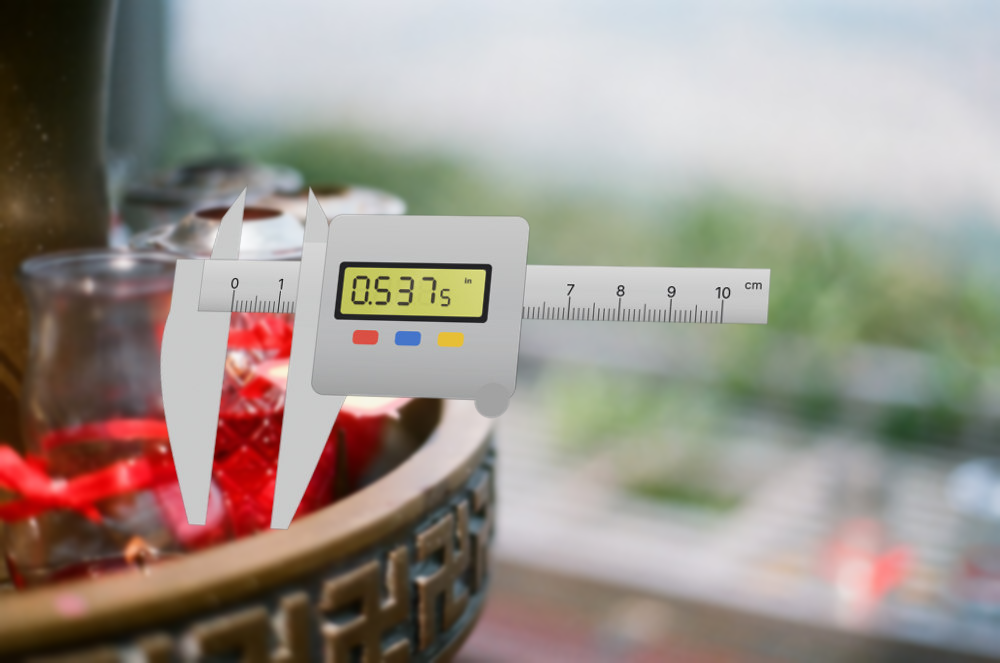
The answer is 0.5375 in
